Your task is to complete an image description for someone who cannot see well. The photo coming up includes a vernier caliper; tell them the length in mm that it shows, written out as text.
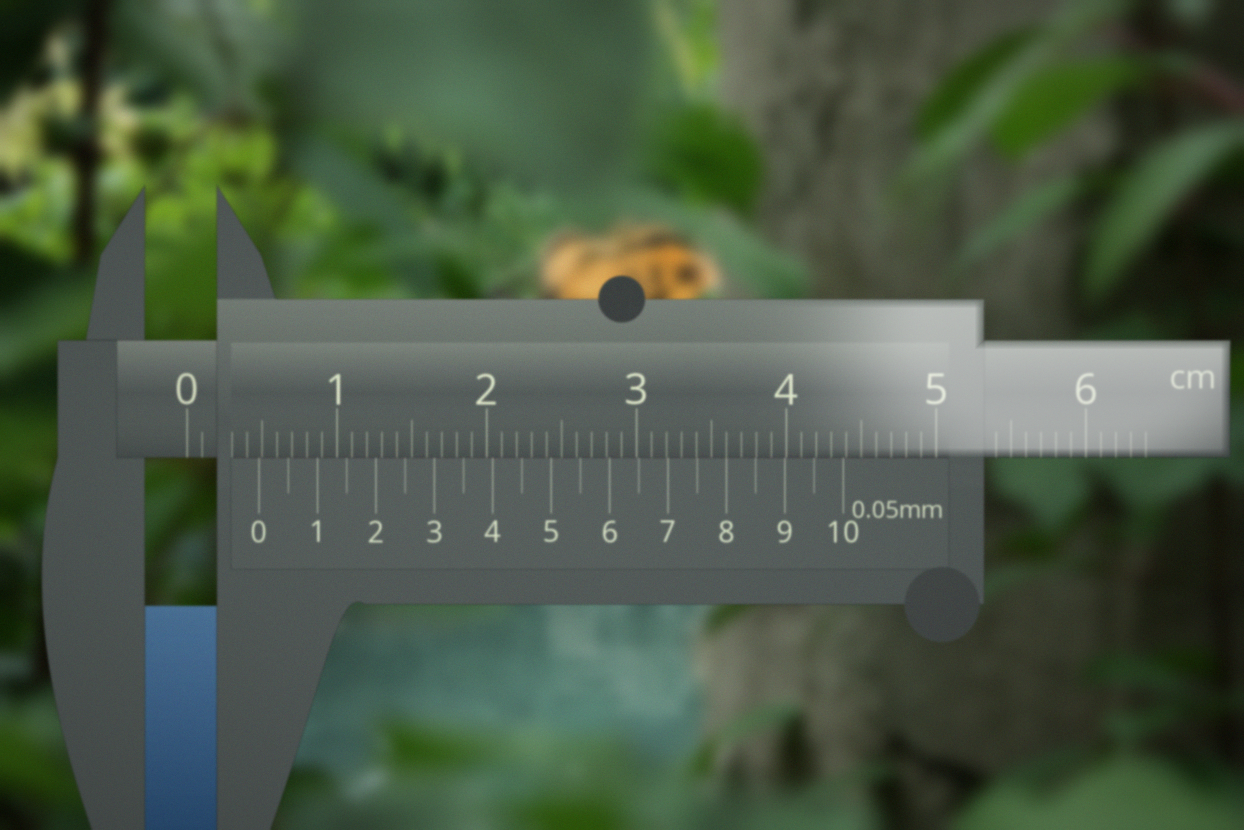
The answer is 4.8 mm
